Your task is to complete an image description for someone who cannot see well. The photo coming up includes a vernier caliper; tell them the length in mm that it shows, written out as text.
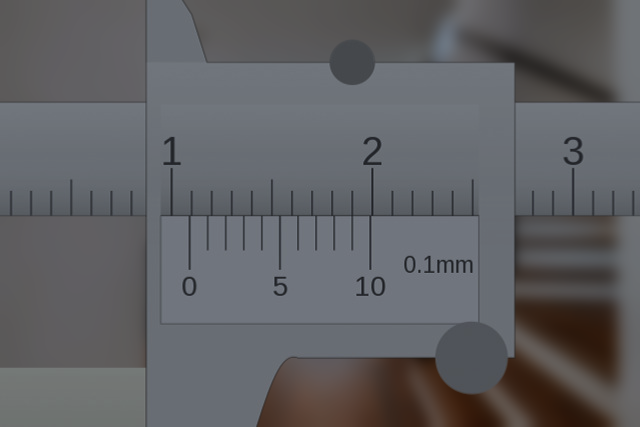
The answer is 10.9 mm
